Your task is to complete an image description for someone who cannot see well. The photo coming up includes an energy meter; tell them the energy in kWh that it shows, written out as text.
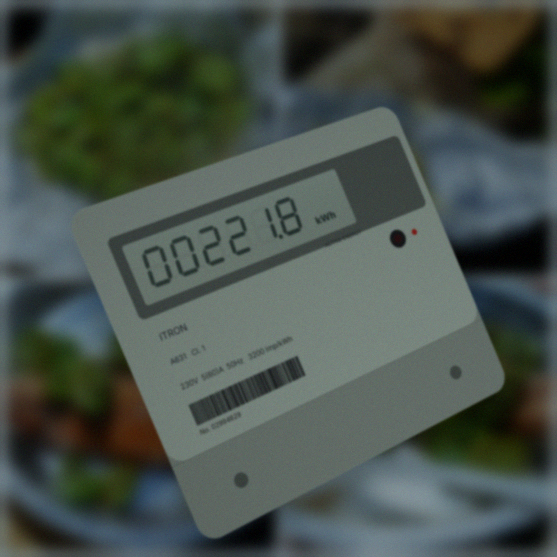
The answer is 221.8 kWh
